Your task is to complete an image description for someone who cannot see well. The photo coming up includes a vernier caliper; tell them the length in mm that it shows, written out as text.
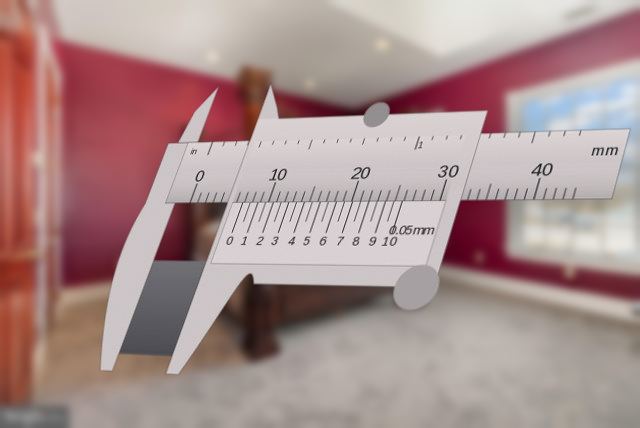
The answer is 6.8 mm
